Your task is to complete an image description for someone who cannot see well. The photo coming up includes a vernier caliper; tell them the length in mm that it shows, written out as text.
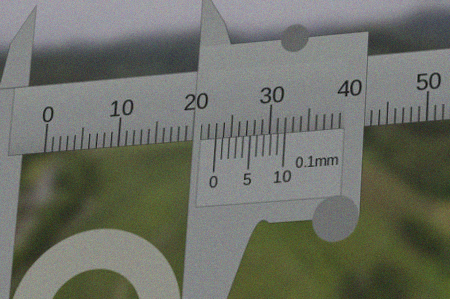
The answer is 23.0 mm
